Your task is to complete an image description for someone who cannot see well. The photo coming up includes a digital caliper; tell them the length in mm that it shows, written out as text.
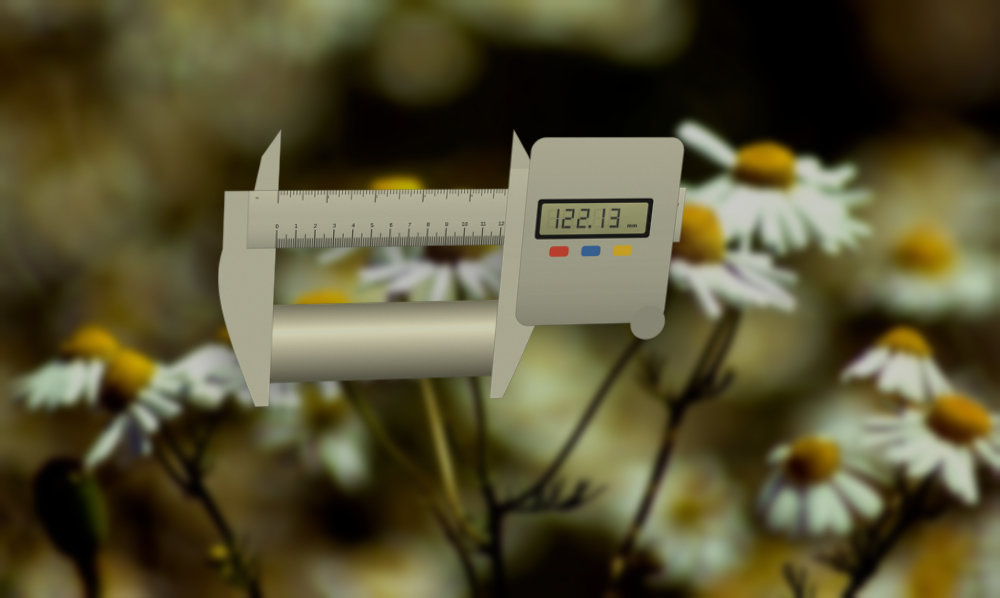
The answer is 122.13 mm
